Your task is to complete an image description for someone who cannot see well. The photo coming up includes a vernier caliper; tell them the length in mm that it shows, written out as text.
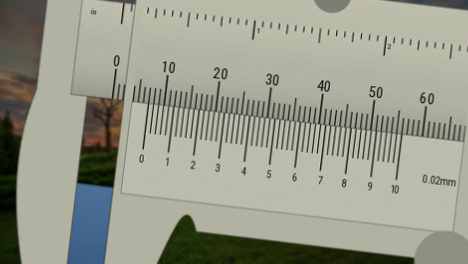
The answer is 7.0 mm
